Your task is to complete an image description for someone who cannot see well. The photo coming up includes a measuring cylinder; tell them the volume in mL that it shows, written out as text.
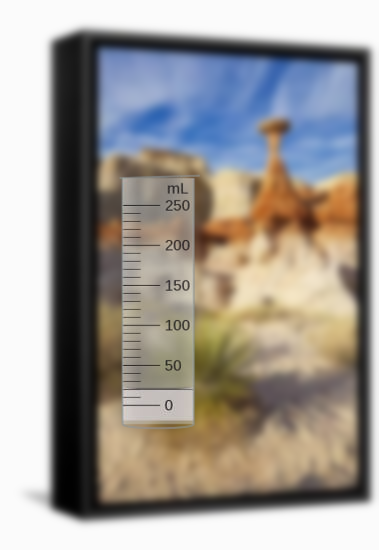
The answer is 20 mL
